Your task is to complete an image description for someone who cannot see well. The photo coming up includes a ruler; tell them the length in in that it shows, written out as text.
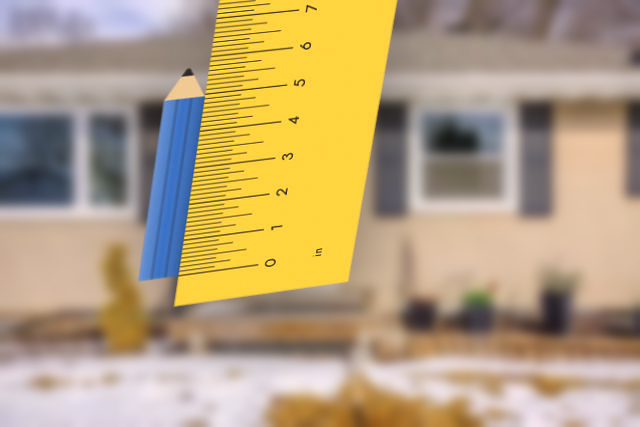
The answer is 5.75 in
